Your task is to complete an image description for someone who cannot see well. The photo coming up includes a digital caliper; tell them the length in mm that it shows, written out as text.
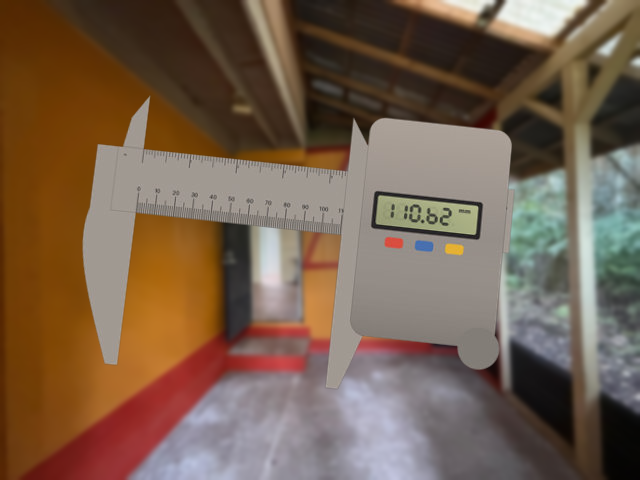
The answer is 110.62 mm
